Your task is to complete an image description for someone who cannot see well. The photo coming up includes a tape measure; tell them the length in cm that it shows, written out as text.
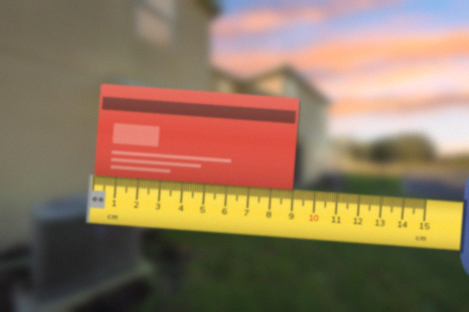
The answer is 9 cm
